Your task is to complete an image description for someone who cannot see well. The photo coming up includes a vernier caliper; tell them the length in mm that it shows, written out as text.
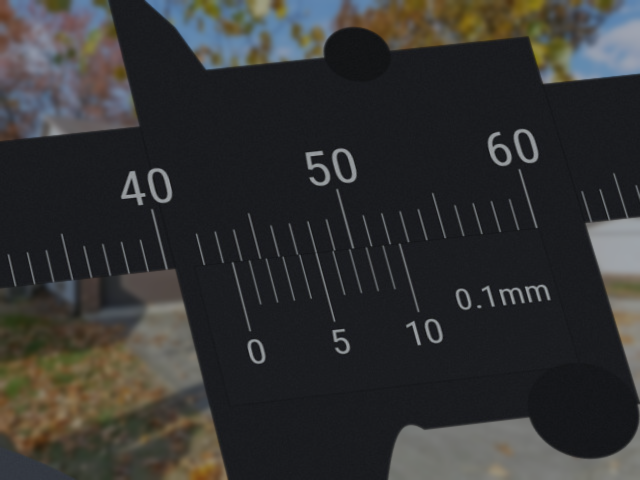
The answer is 43.5 mm
